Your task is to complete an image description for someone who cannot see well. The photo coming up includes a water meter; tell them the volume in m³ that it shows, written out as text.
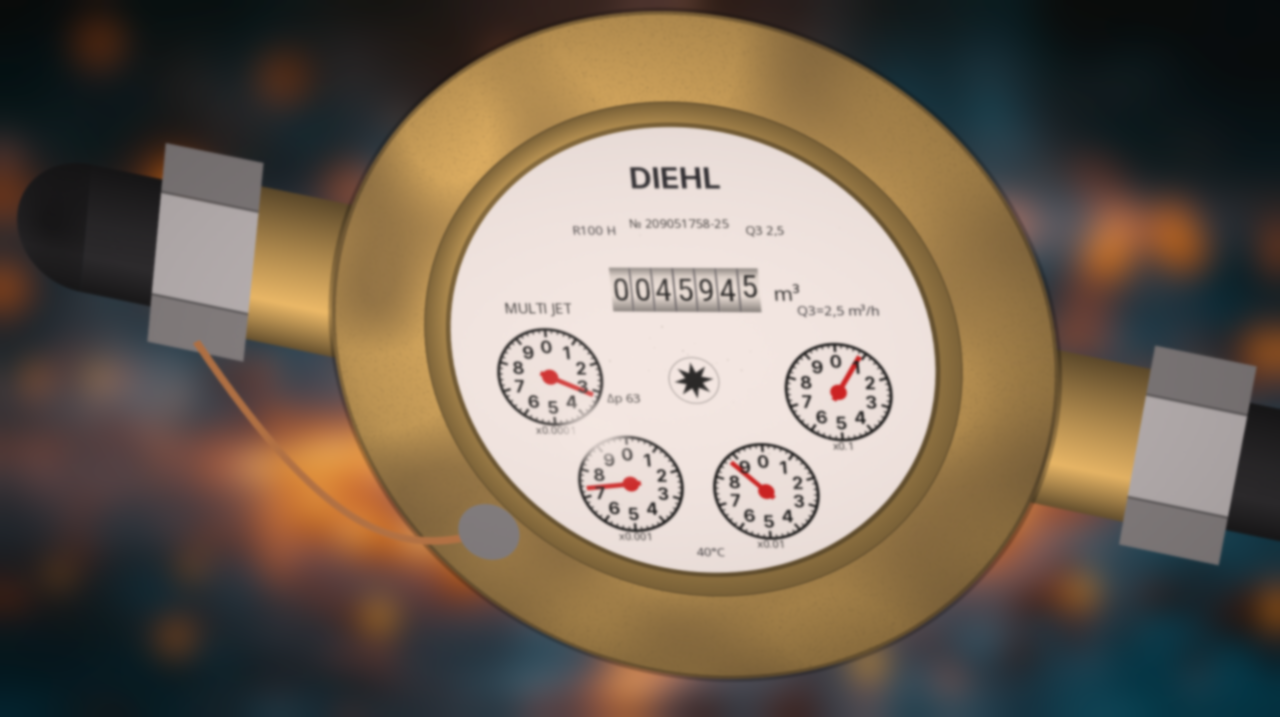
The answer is 45945.0873 m³
